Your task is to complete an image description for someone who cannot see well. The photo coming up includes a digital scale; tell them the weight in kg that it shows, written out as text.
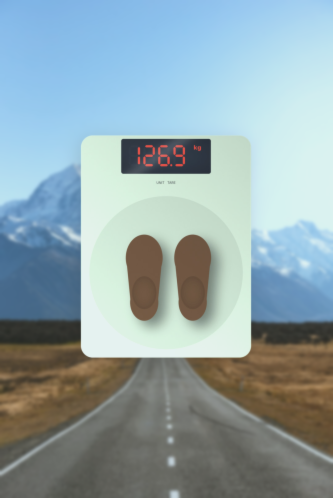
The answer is 126.9 kg
